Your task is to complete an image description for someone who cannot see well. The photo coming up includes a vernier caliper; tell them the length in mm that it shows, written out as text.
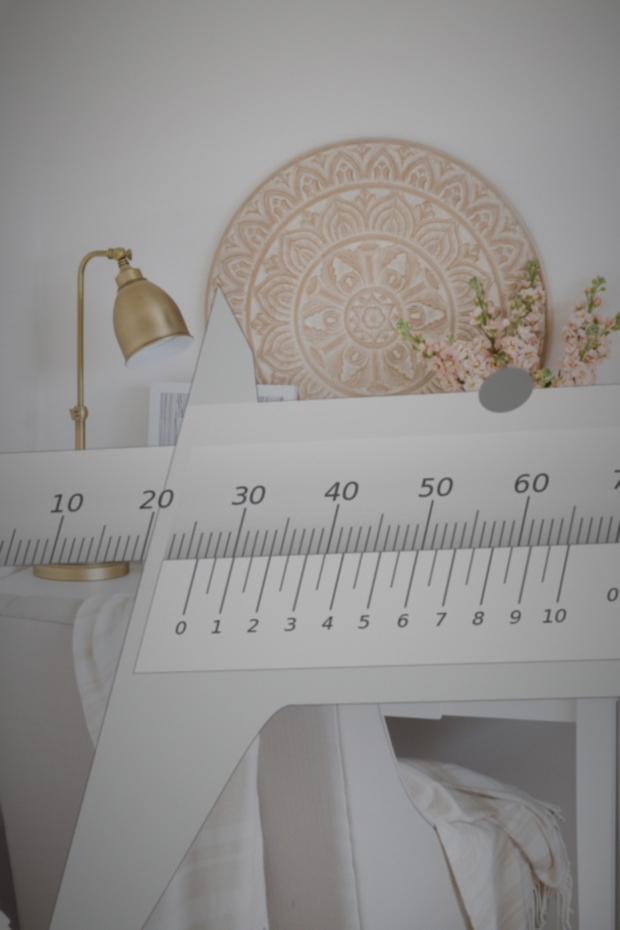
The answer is 26.2 mm
